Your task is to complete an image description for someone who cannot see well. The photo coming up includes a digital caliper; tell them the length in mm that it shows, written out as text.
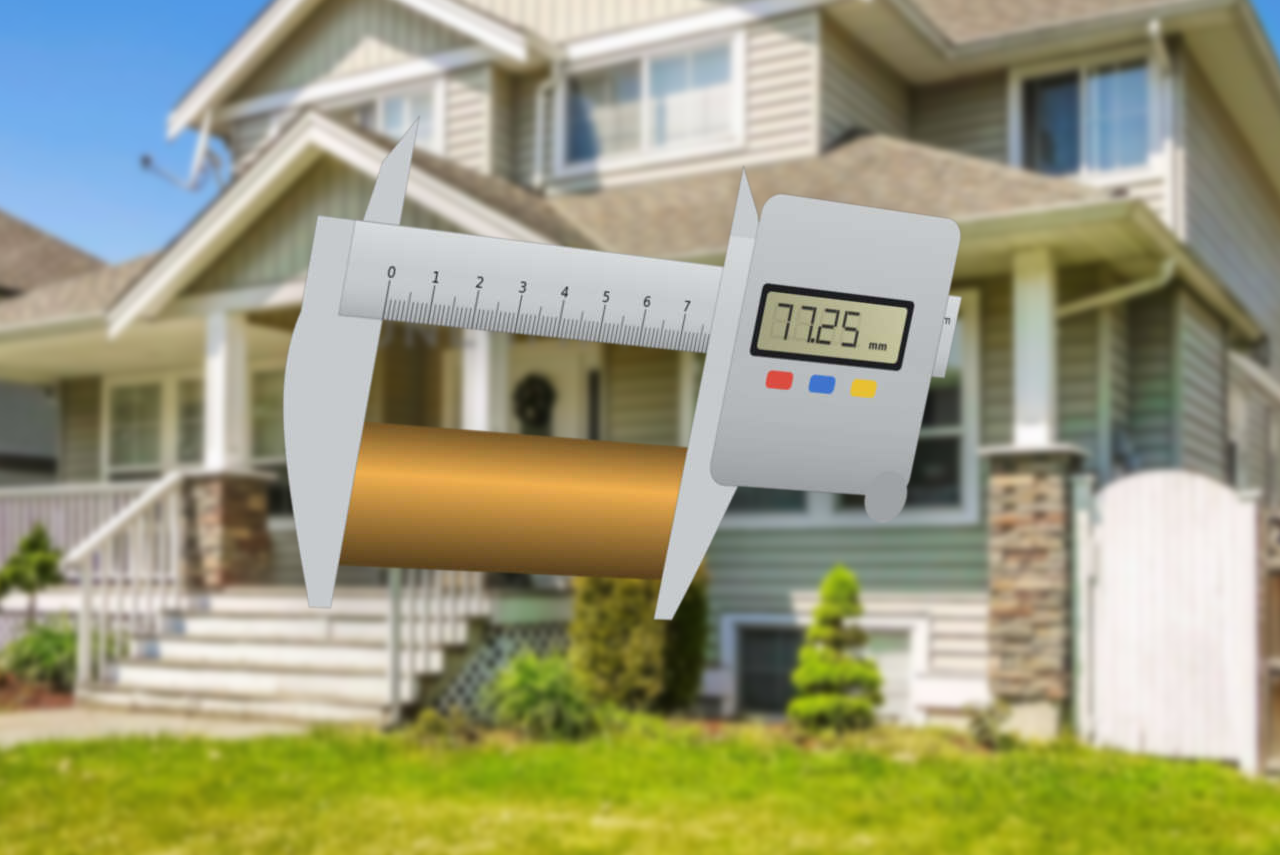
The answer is 77.25 mm
